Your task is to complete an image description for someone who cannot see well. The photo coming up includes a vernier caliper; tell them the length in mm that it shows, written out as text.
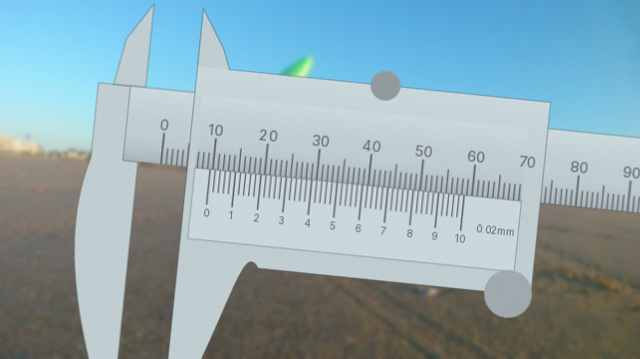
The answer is 9.5 mm
